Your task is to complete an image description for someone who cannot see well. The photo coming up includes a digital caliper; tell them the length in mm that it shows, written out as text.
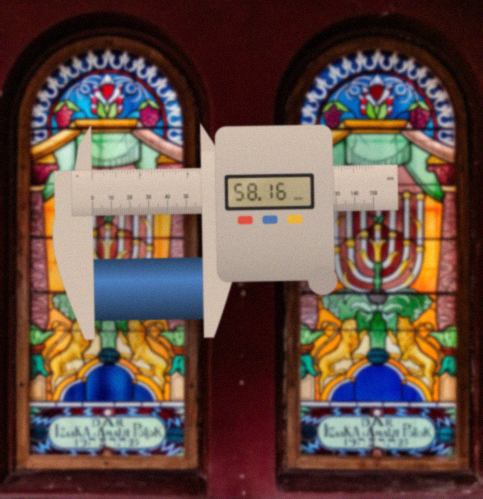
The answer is 58.16 mm
